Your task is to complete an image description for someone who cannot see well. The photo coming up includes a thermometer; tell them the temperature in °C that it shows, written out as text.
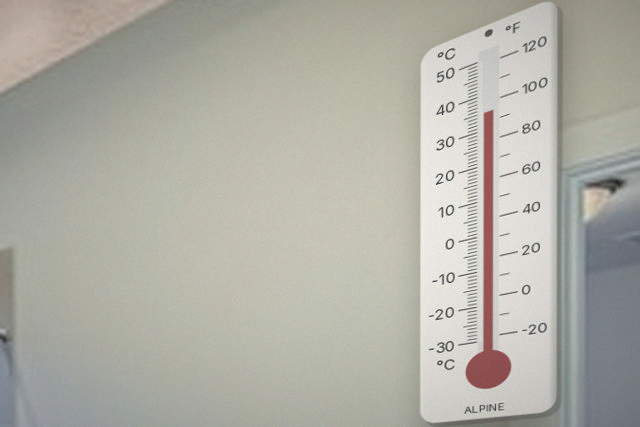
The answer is 35 °C
